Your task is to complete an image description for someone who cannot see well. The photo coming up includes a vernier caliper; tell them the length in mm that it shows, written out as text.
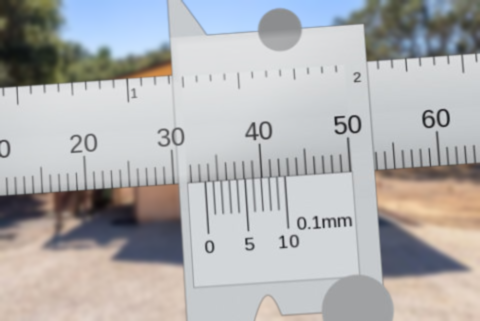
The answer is 33.6 mm
